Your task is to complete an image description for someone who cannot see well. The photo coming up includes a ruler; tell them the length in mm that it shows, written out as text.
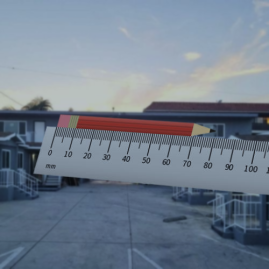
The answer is 80 mm
